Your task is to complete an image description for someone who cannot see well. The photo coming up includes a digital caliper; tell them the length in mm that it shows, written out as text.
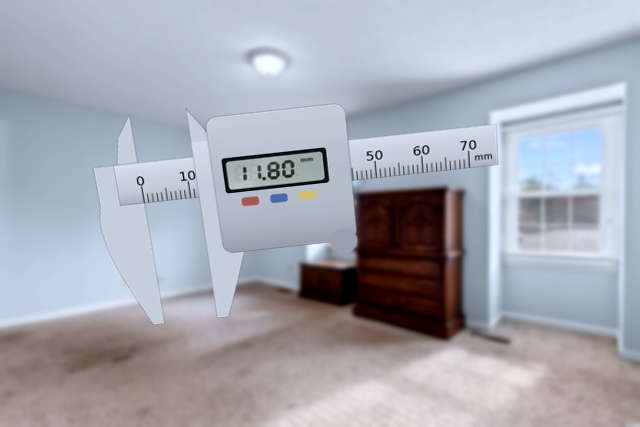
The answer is 11.80 mm
